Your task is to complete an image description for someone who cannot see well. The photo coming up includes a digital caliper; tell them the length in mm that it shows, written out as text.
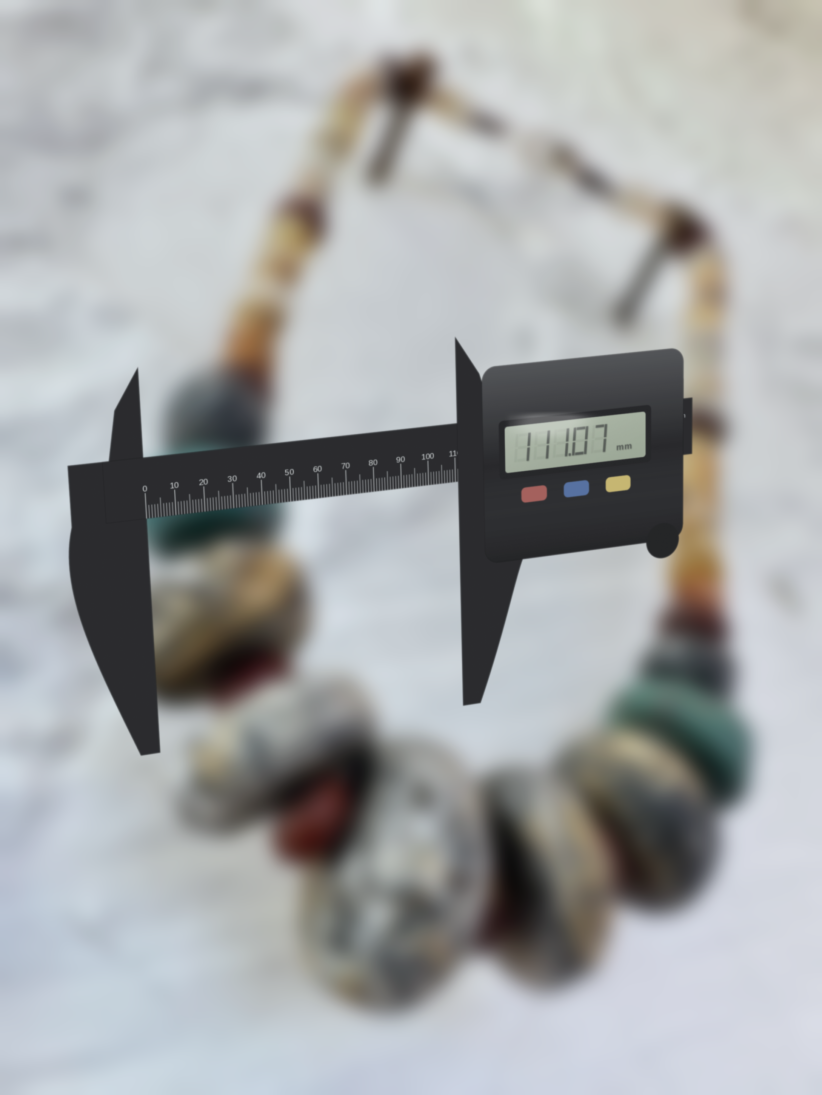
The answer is 111.07 mm
